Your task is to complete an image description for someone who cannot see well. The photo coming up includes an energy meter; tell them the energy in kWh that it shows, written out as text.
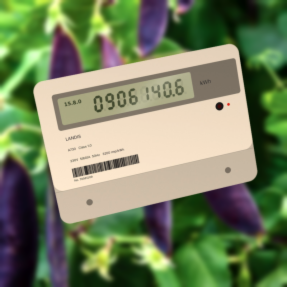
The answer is 906140.6 kWh
